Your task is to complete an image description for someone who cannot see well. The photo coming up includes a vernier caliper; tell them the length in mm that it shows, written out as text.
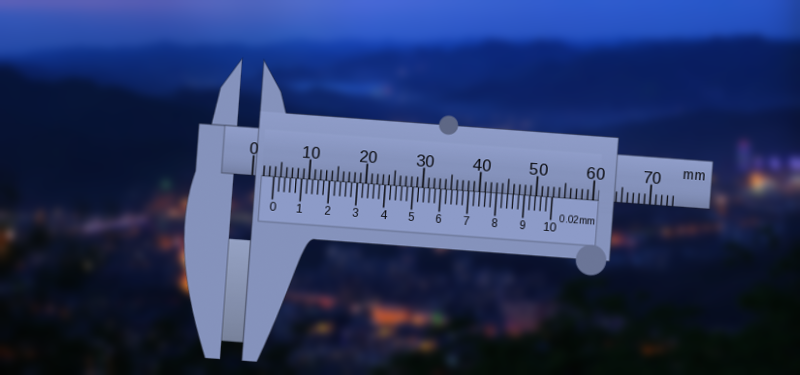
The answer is 3.8 mm
